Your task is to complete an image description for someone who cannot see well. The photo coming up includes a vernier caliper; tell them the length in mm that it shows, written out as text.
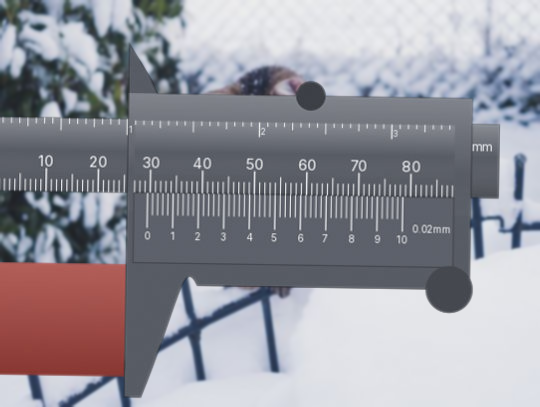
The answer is 29.5 mm
